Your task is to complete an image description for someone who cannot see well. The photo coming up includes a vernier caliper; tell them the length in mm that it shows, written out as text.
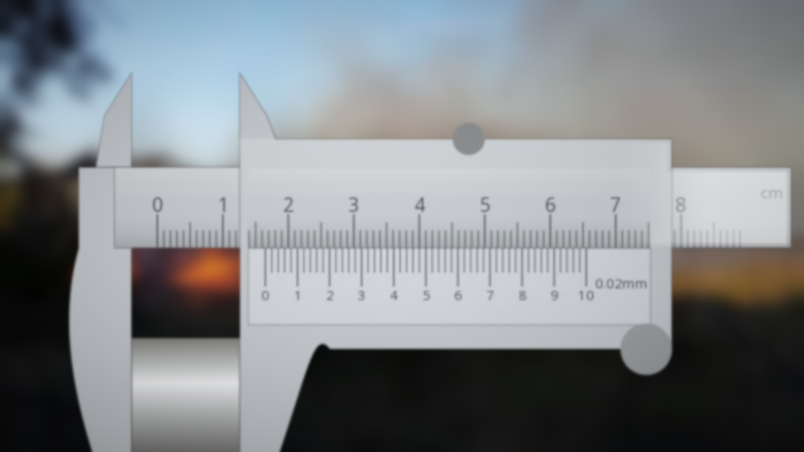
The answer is 16.5 mm
